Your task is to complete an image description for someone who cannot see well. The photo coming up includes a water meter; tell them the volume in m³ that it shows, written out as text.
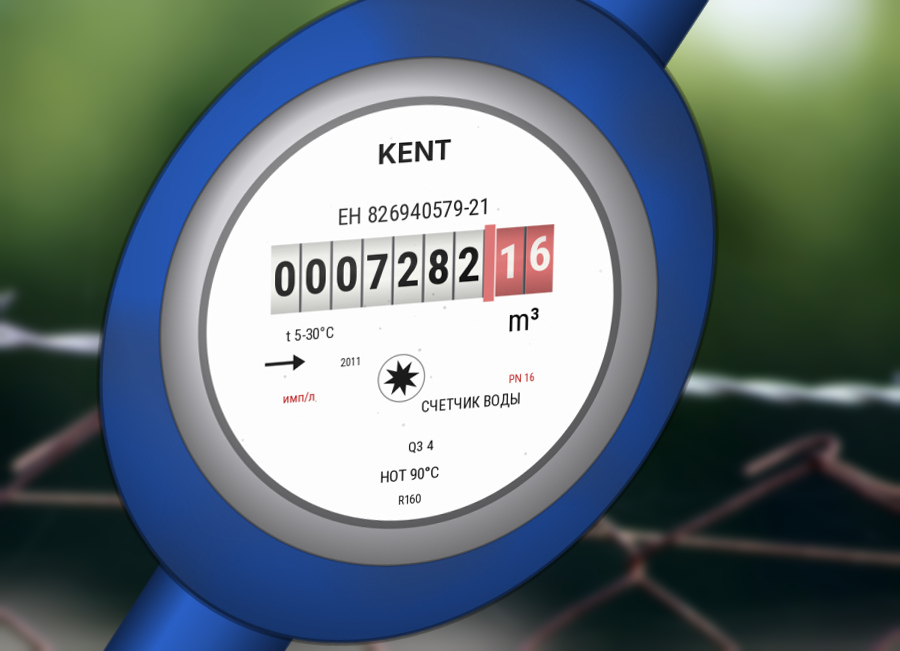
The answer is 7282.16 m³
